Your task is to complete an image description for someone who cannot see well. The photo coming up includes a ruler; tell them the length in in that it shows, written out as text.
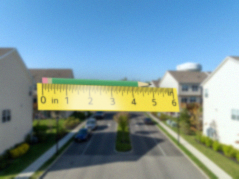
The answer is 5 in
